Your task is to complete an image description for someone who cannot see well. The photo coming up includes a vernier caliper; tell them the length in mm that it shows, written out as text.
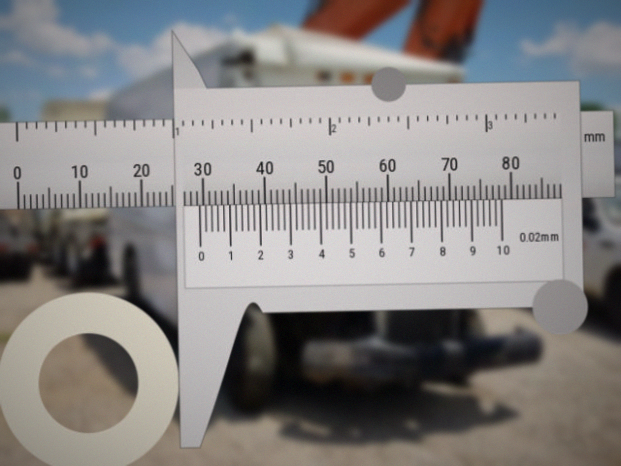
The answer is 29.4 mm
